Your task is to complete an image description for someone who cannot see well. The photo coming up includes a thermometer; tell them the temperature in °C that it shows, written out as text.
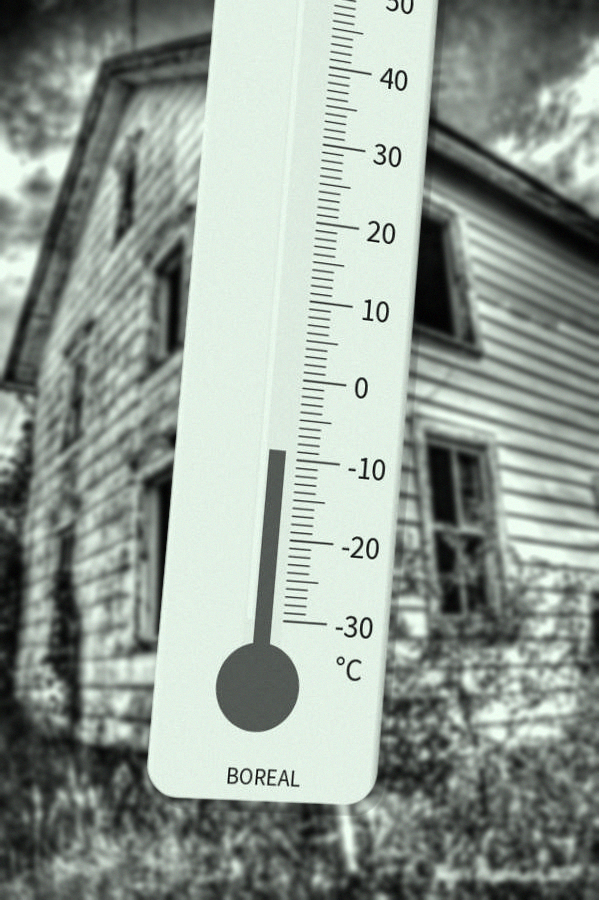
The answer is -9 °C
